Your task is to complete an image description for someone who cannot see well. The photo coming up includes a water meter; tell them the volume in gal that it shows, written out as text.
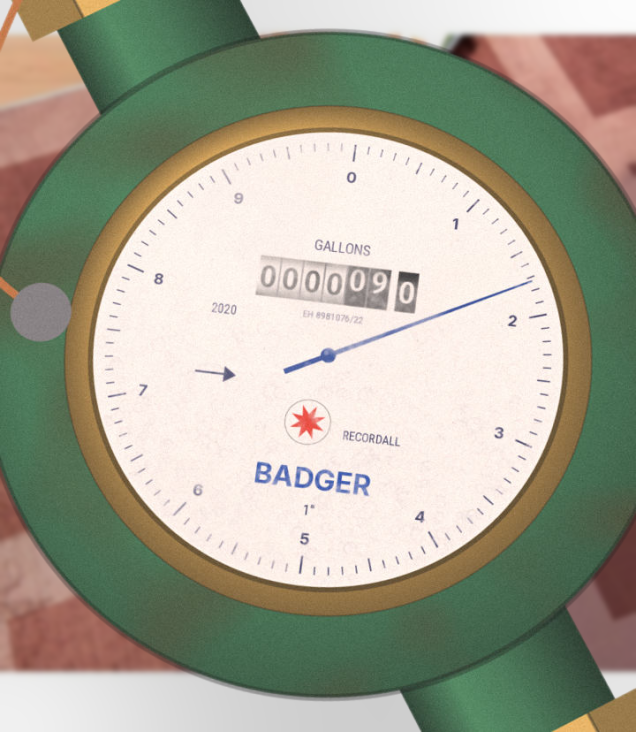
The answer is 91.7 gal
